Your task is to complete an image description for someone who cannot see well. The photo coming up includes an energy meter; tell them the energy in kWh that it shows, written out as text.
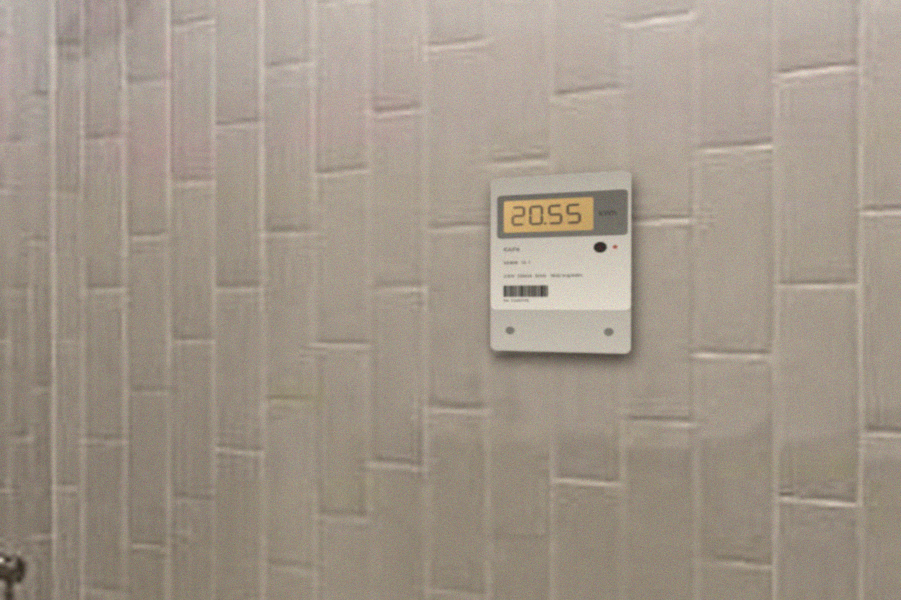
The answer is 20.55 kWh
